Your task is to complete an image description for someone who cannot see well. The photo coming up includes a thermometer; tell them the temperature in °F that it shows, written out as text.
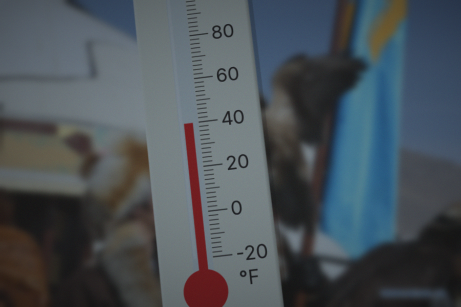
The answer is 40 °F
